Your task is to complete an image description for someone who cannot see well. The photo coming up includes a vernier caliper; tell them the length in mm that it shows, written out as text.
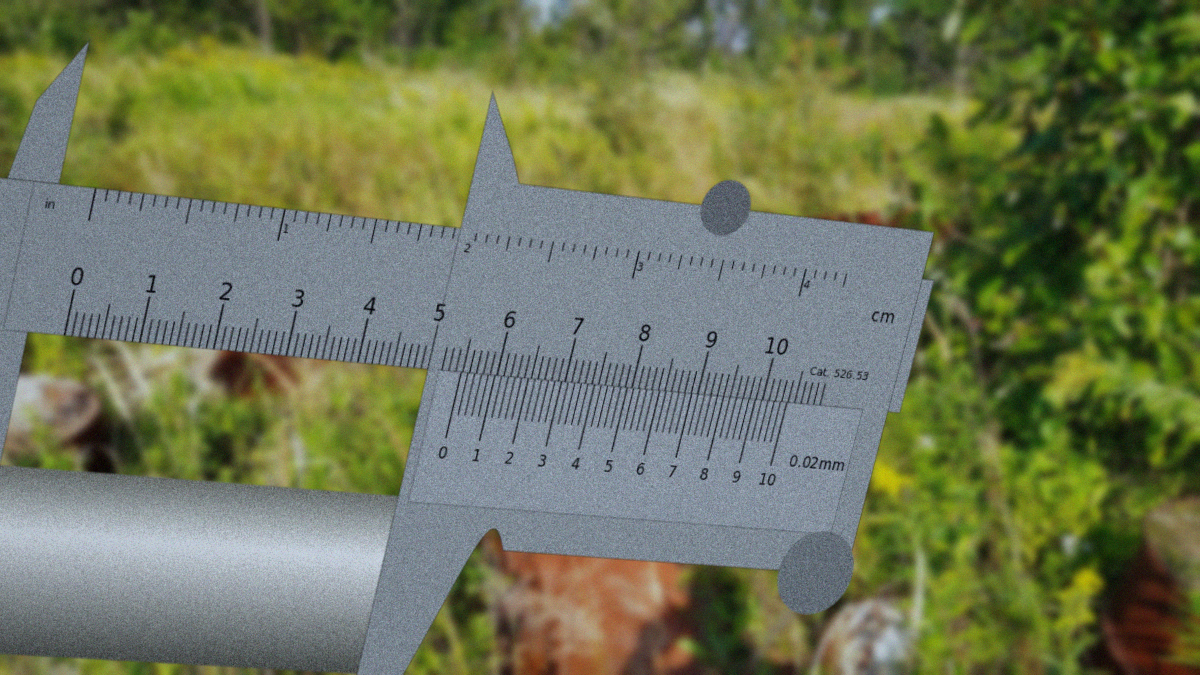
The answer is 54.8 mm
